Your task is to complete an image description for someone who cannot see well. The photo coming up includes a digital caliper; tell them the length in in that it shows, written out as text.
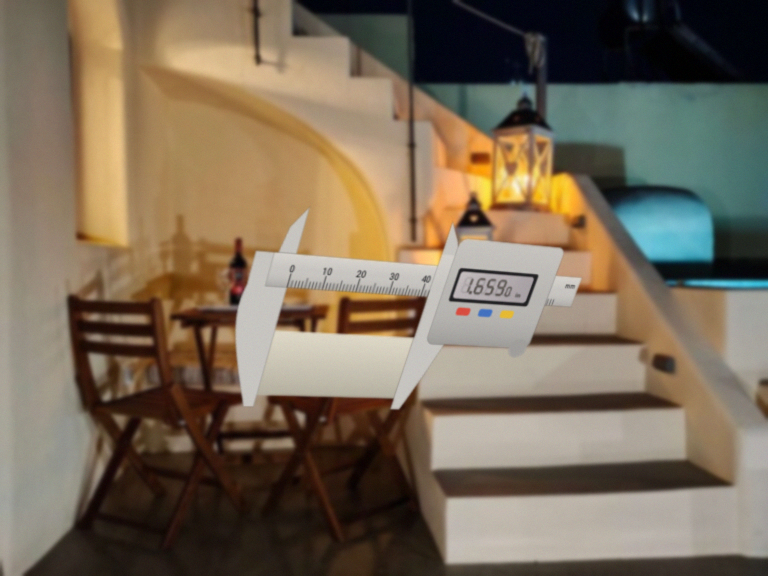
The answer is 1.6590 in
